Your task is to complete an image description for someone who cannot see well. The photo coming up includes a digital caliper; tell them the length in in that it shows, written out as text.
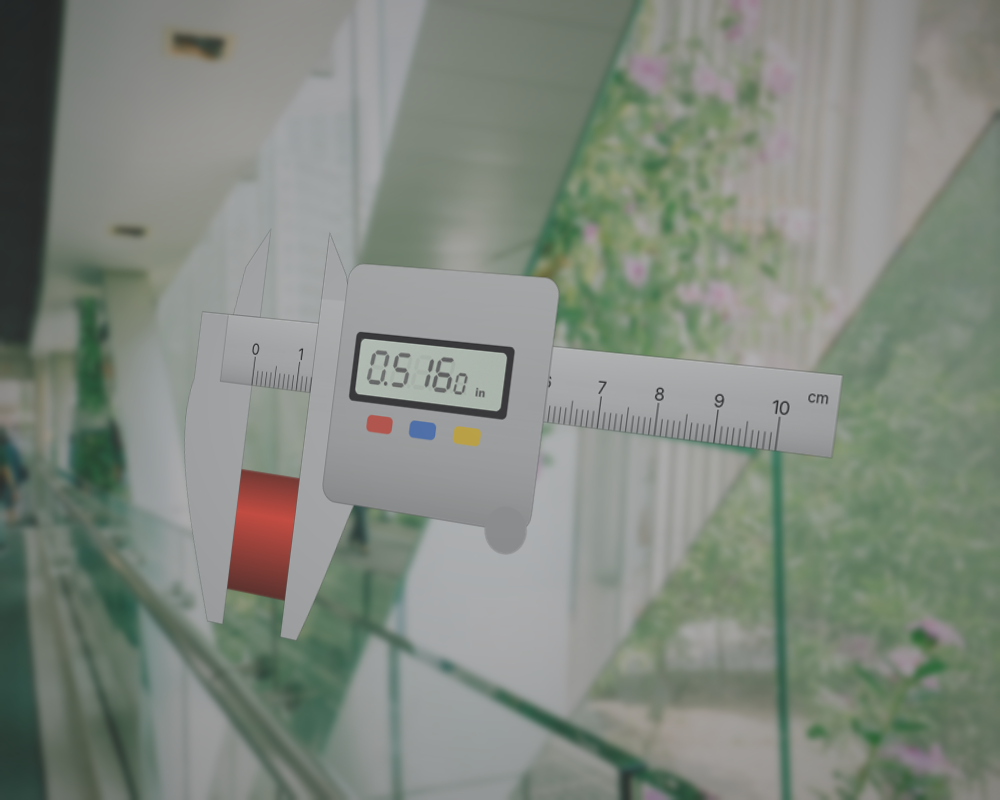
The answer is 0.5160 in
